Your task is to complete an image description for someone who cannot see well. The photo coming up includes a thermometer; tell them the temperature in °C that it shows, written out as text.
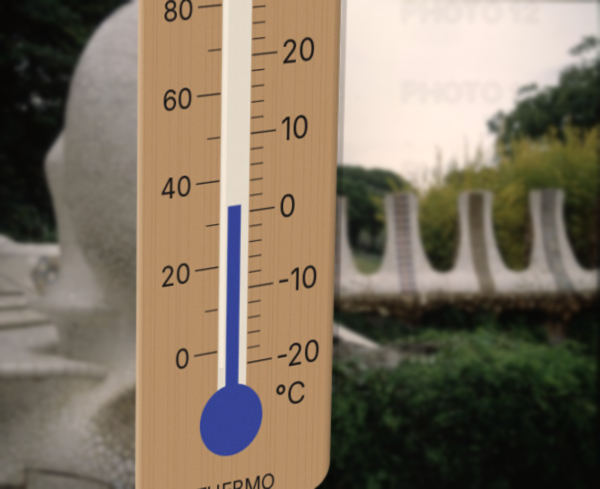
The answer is 1 °C
